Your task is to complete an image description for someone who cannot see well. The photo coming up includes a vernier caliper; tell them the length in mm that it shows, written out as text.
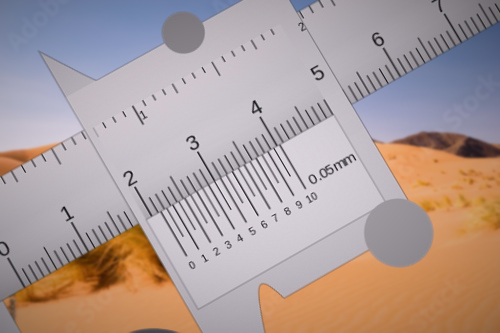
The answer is 21.4 mm
